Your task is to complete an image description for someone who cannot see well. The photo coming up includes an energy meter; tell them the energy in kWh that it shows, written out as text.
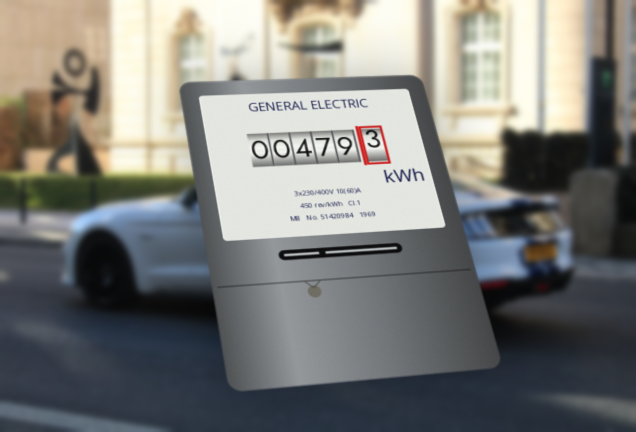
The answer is 479.3 kWh
